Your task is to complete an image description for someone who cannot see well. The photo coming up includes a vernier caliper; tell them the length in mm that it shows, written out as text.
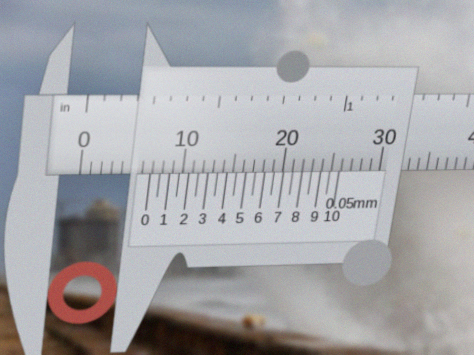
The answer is 6.8 mm
